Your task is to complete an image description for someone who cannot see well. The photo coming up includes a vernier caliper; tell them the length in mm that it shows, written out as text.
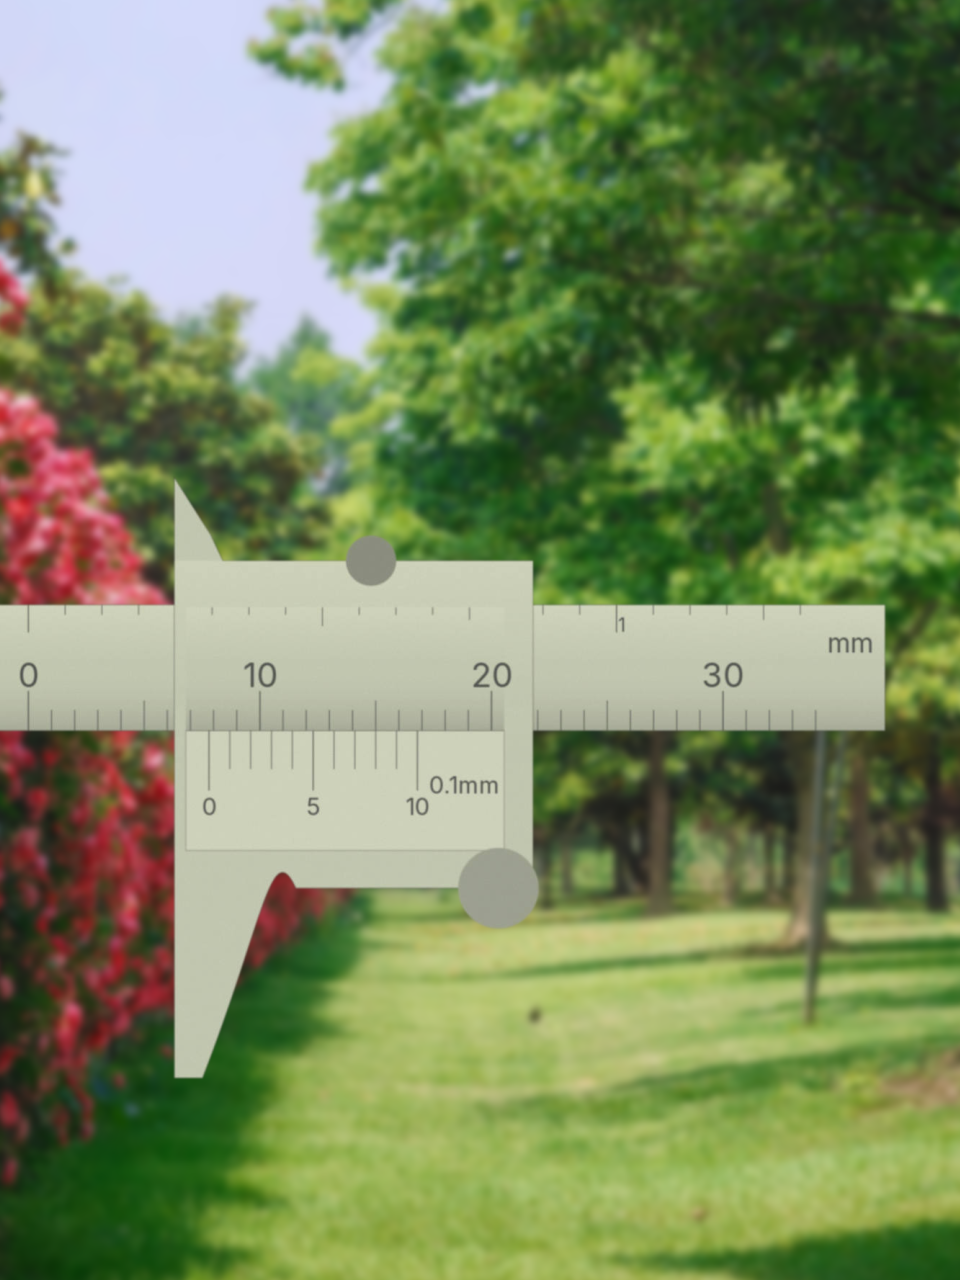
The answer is 7.8 mm
